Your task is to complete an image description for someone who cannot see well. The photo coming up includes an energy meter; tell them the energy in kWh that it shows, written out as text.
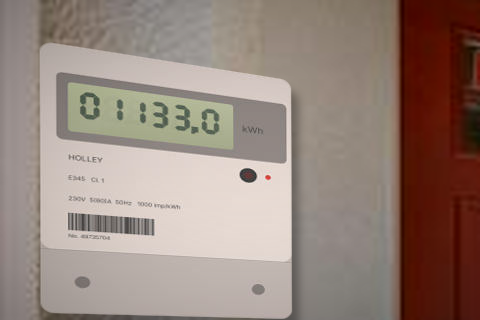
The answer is 1133.0 kWh
